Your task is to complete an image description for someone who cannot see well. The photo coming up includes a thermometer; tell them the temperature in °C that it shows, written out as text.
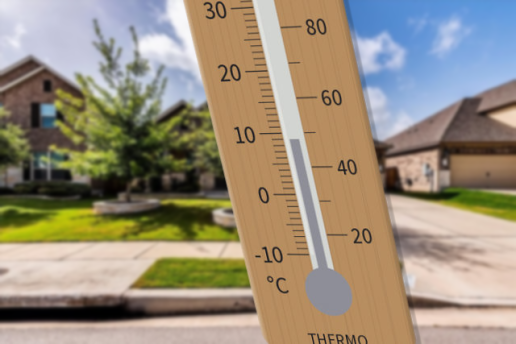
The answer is 9 °C
